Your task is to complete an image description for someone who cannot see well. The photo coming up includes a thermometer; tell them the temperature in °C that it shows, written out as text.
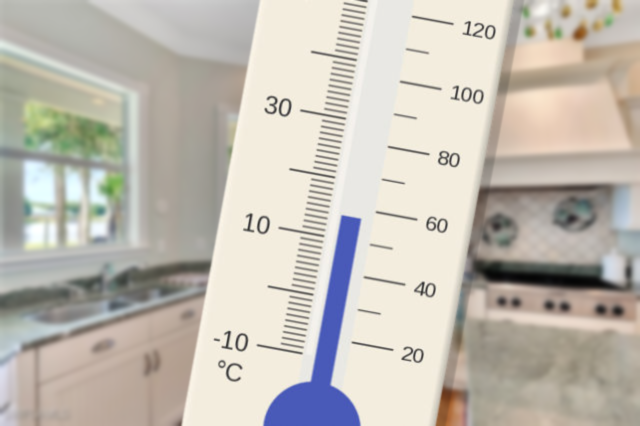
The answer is 14 °C
